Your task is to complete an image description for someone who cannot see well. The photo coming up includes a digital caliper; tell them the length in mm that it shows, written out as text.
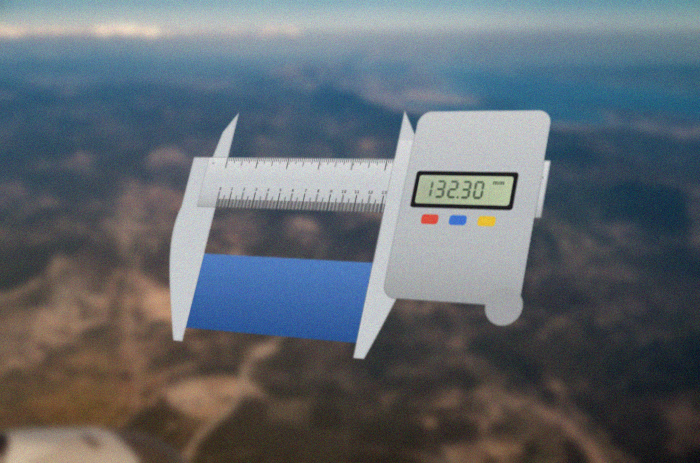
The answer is 132.30 mm
